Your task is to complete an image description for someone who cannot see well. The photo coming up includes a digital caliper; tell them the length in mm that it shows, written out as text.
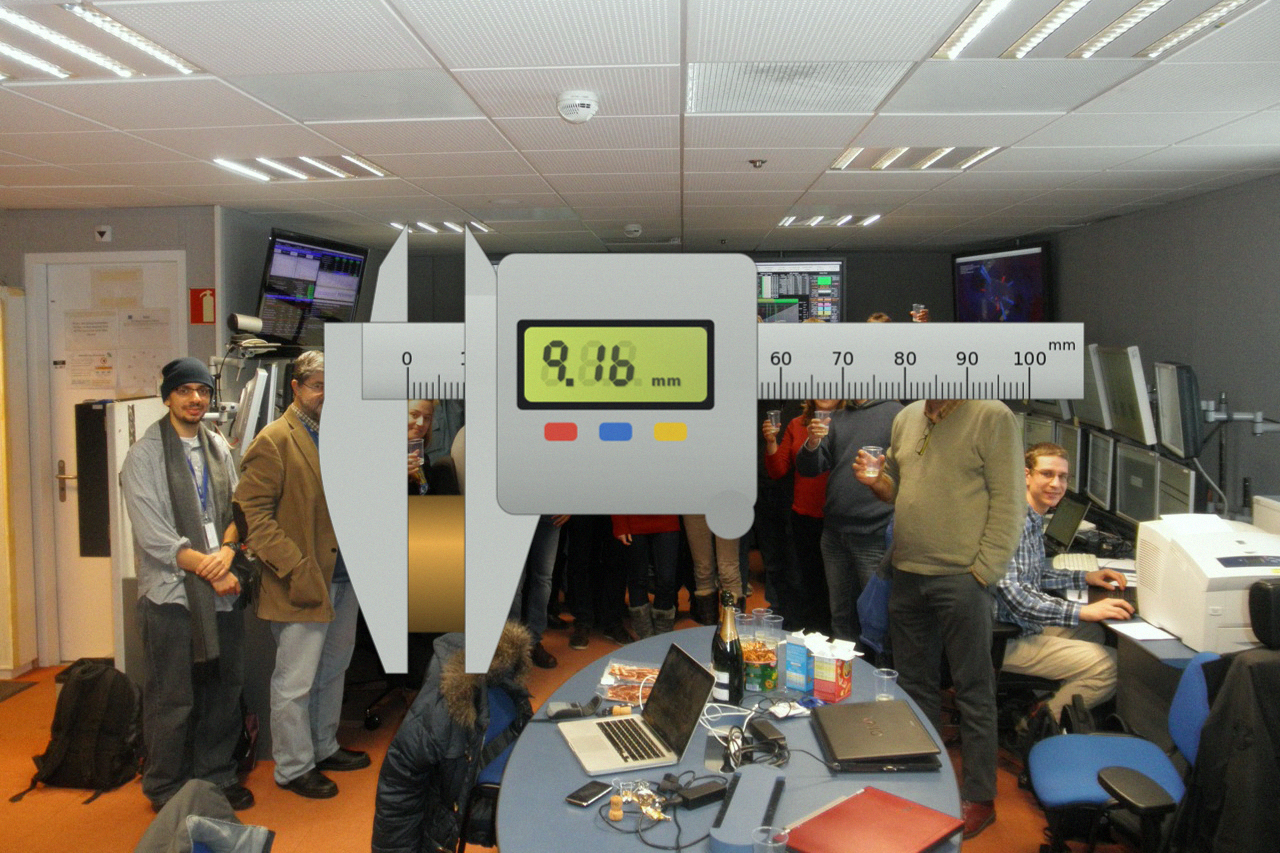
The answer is 9.16 mm
